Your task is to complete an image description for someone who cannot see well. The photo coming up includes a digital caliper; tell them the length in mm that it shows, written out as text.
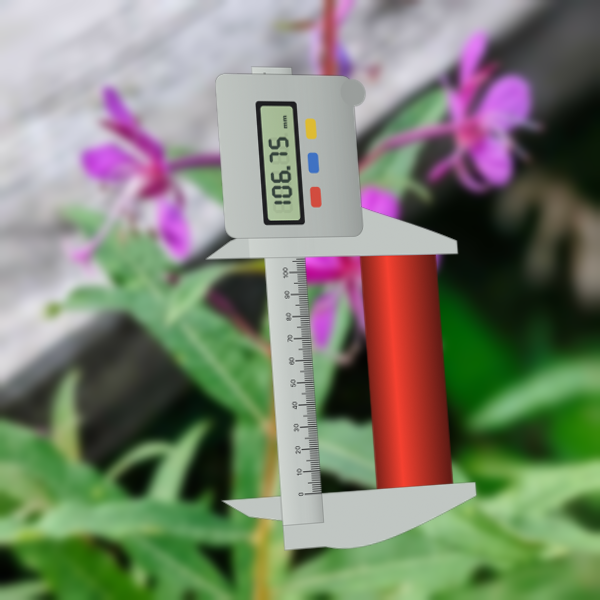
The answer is 106.75 mm
